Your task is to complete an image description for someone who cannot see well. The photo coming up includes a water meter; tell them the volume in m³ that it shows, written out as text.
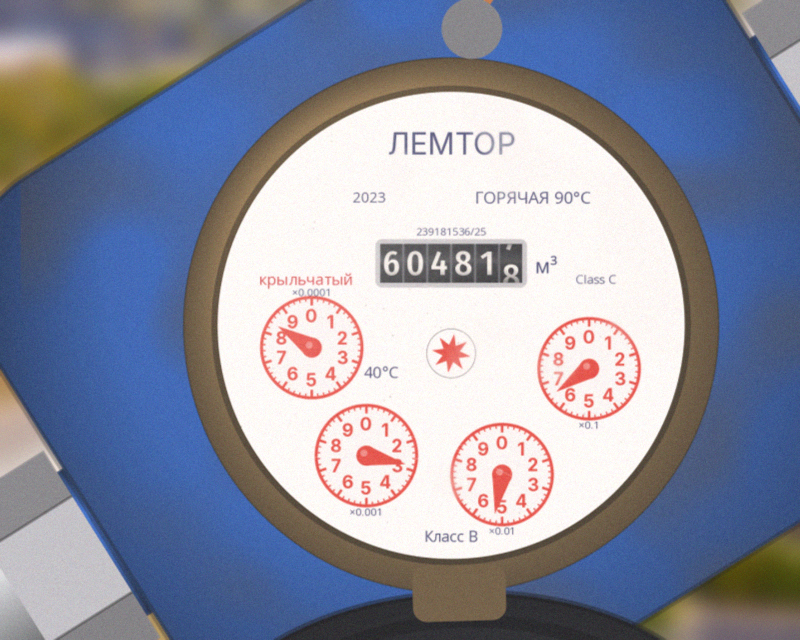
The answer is 604817.6528 m³
